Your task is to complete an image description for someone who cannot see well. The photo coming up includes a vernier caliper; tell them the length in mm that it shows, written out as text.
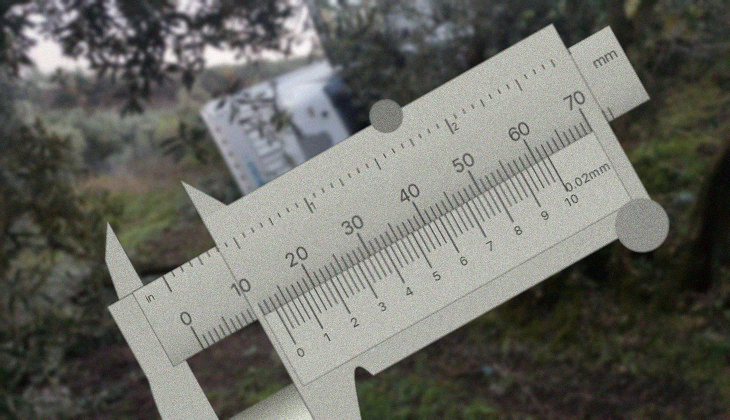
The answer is 13.0 mm
